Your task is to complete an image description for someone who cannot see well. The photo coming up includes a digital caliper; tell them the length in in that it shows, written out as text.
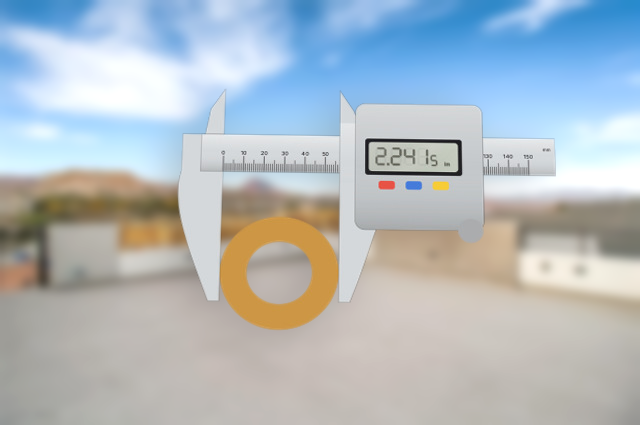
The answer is 2.2415 in
